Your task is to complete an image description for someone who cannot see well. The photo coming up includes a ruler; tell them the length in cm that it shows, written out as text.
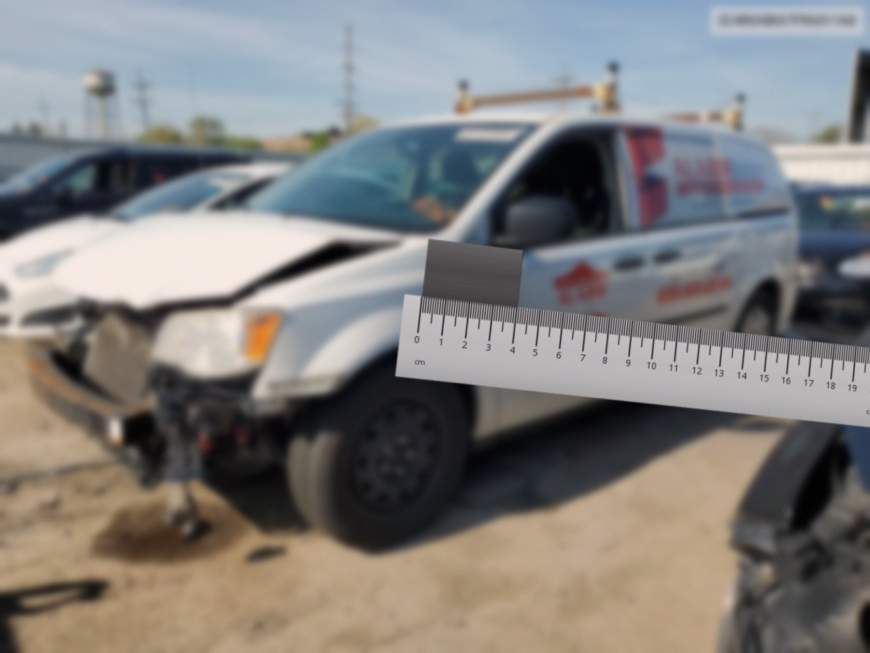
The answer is 4 cm
